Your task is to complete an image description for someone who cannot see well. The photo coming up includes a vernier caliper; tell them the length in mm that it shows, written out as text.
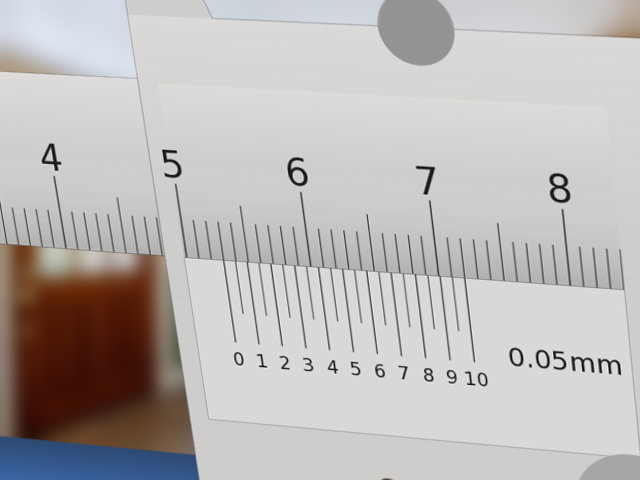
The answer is 53.0 mm
